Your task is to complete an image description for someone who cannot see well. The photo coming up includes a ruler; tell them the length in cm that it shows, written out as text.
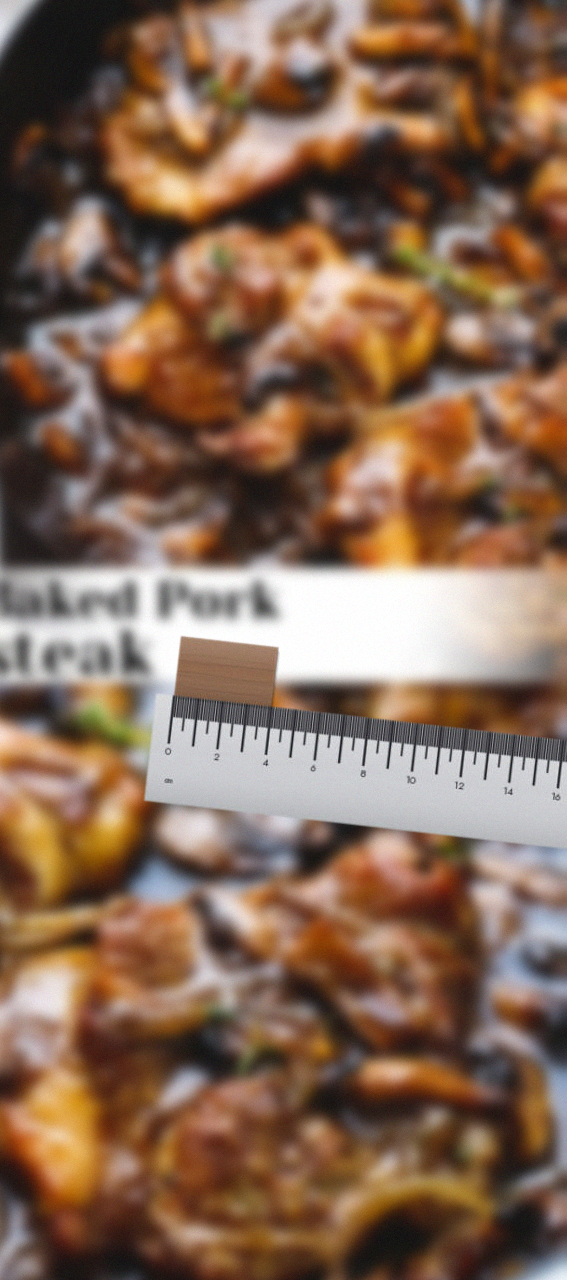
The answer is 4 cm
